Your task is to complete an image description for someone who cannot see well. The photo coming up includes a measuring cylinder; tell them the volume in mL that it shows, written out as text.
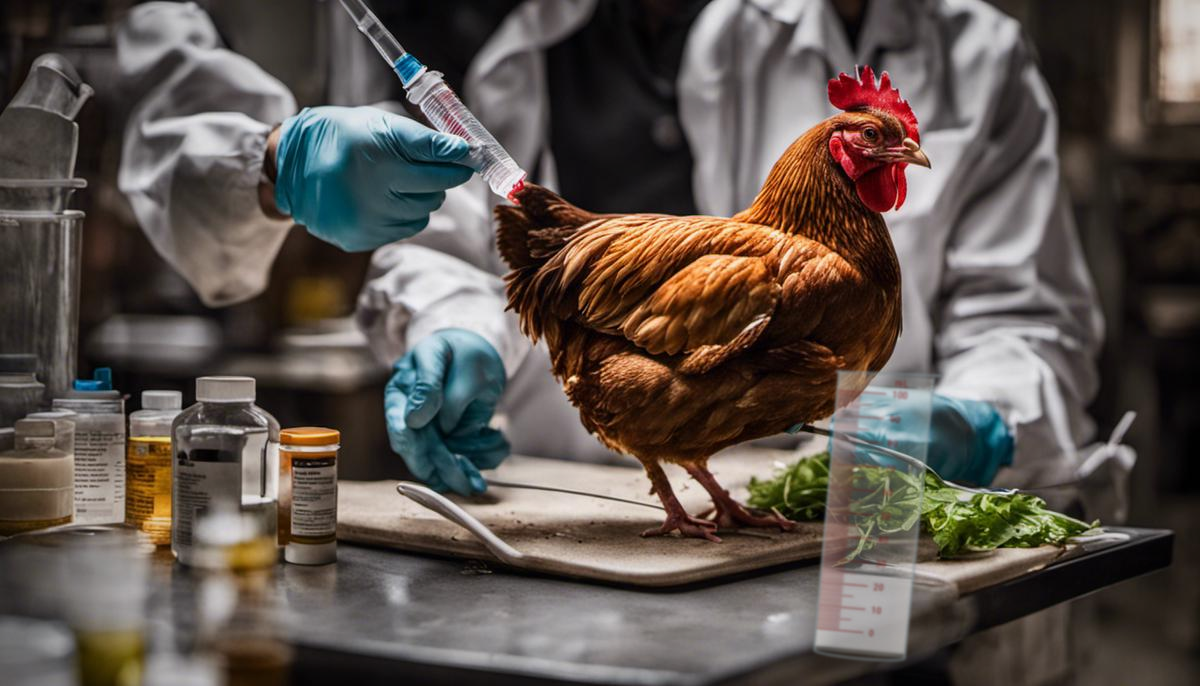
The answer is 25 mL
